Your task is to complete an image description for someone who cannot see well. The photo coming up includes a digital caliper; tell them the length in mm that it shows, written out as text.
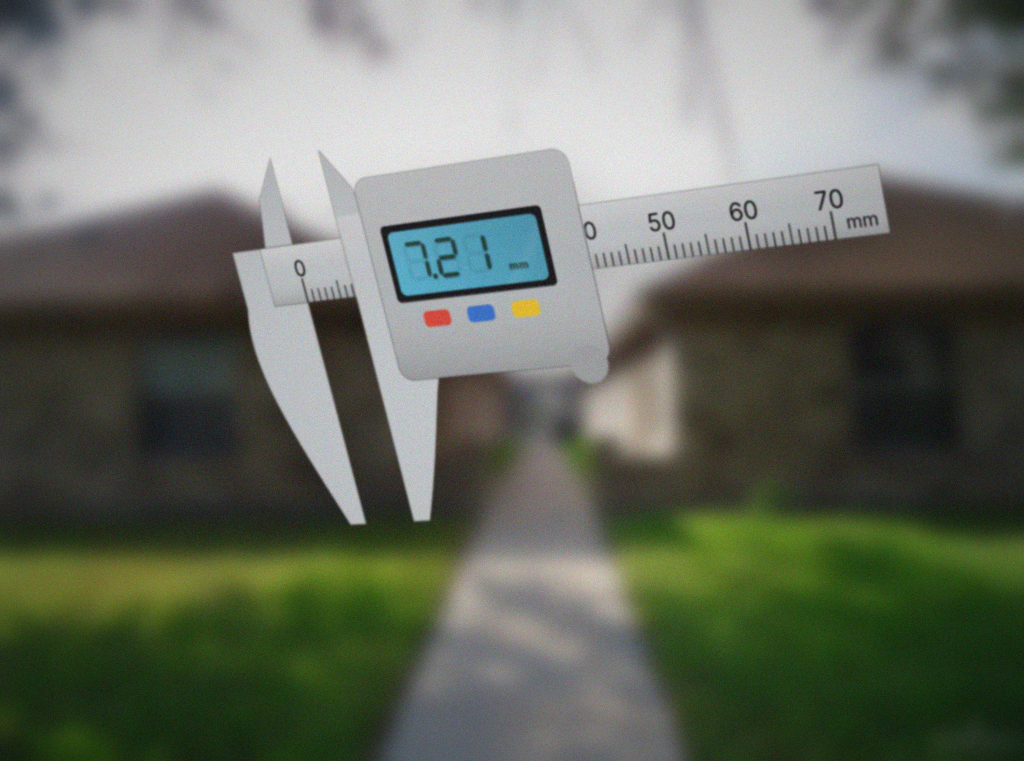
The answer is 7.21 mm
